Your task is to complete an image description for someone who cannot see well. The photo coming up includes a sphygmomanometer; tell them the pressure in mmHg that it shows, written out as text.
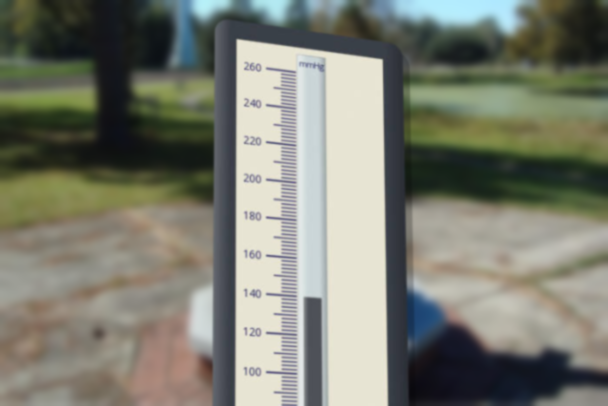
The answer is 140 mmHg
